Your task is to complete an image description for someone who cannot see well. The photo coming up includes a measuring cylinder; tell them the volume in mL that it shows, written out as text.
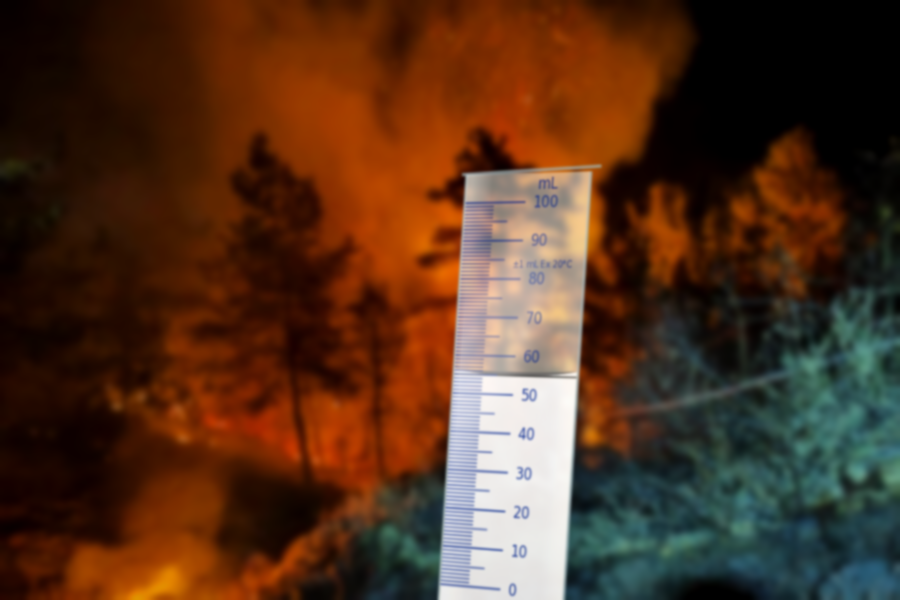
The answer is 55 mL
